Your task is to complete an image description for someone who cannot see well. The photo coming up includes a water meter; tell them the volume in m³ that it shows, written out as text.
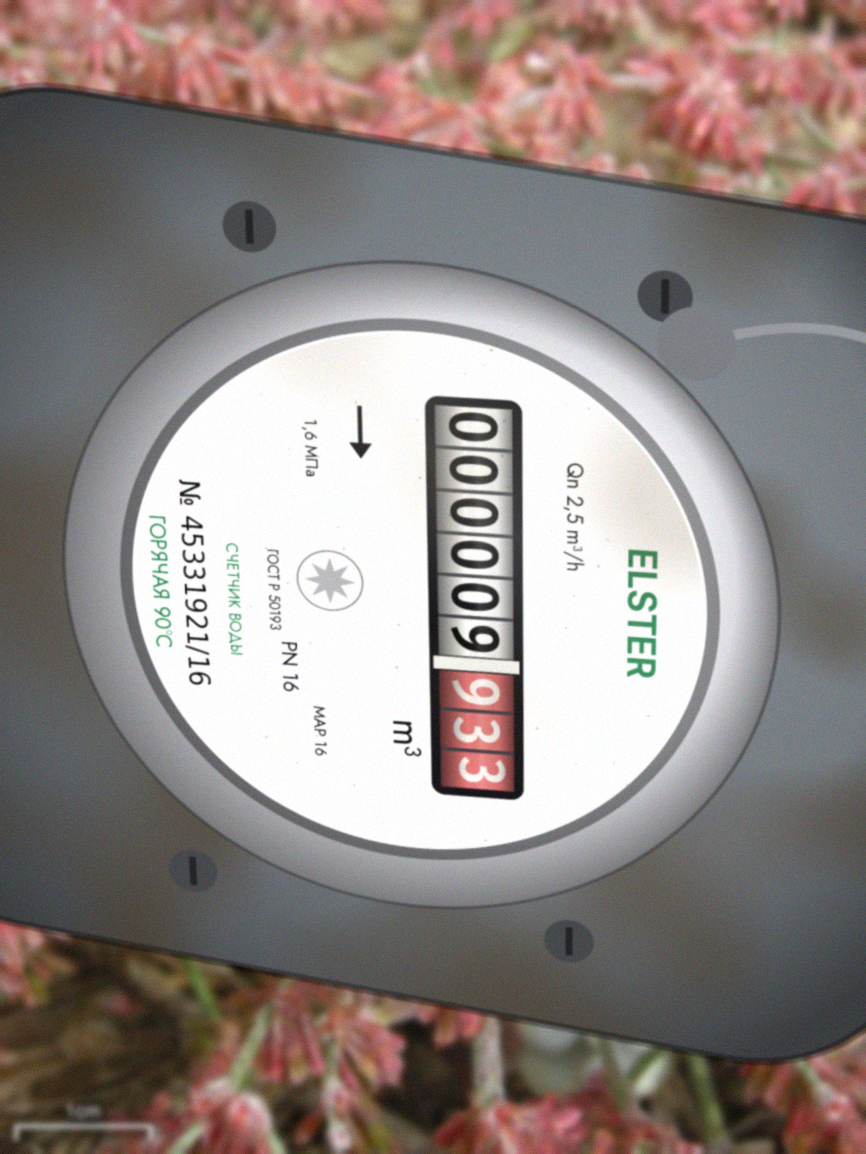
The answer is 9.933 m³
